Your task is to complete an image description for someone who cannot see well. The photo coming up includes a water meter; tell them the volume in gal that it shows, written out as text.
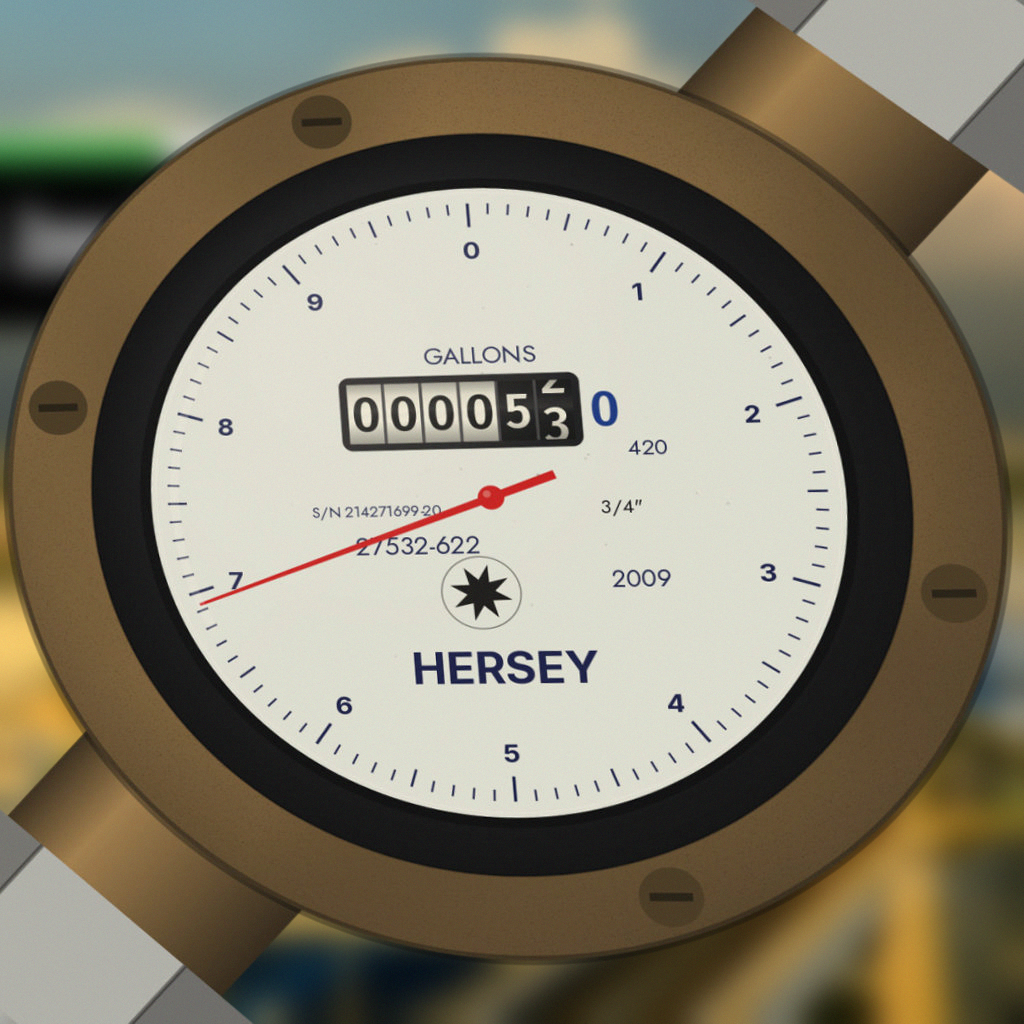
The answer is 526.9 gal
